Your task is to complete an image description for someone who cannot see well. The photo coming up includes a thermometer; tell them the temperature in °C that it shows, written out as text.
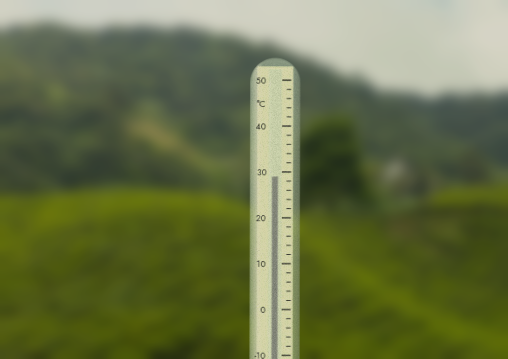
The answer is 29 °C
